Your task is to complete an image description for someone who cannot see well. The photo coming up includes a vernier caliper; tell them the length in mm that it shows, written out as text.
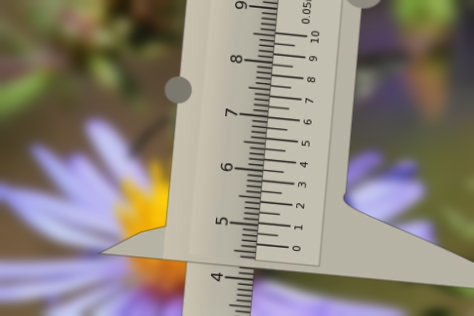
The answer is 46.5 mm
